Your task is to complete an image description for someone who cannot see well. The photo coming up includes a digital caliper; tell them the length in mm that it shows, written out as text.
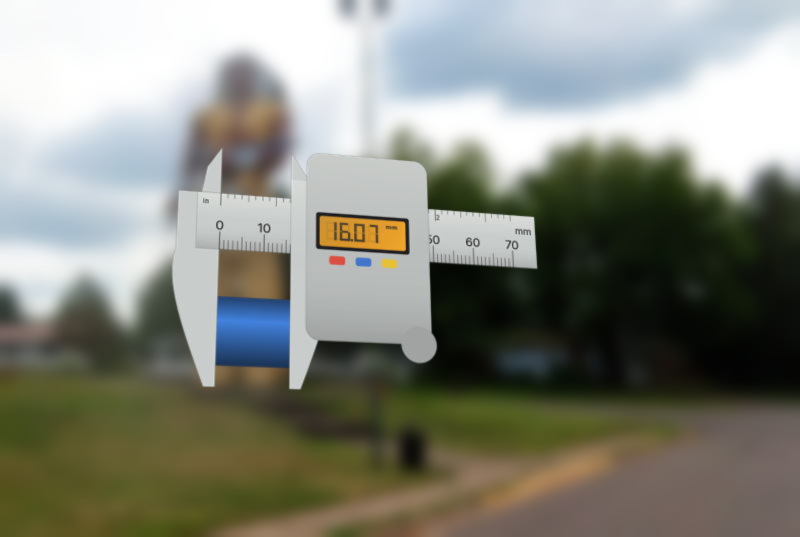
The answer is 16.07 mm
